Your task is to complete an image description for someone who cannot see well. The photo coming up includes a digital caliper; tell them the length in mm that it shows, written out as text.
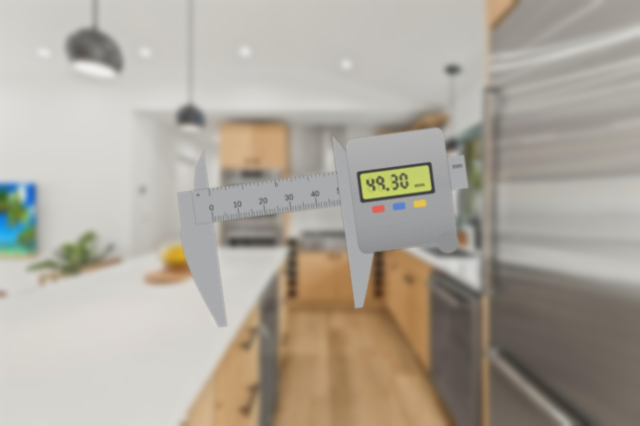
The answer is 49.30 mm
